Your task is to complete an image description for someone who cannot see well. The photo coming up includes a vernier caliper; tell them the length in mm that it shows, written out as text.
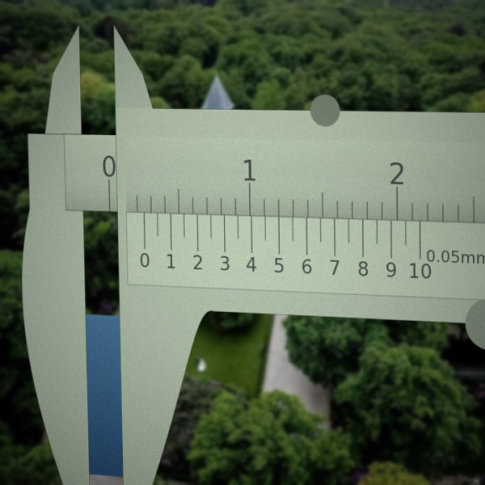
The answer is 2.5 mm
